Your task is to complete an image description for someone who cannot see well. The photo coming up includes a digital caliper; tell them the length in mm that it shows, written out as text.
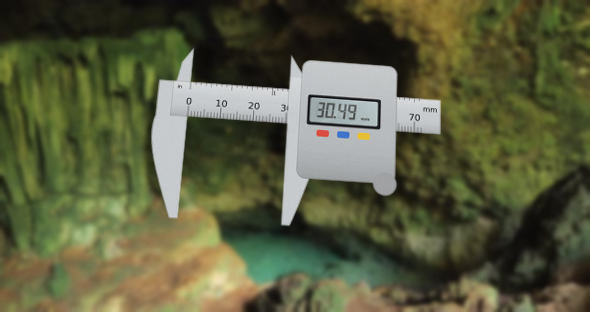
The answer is 30.49 mm
